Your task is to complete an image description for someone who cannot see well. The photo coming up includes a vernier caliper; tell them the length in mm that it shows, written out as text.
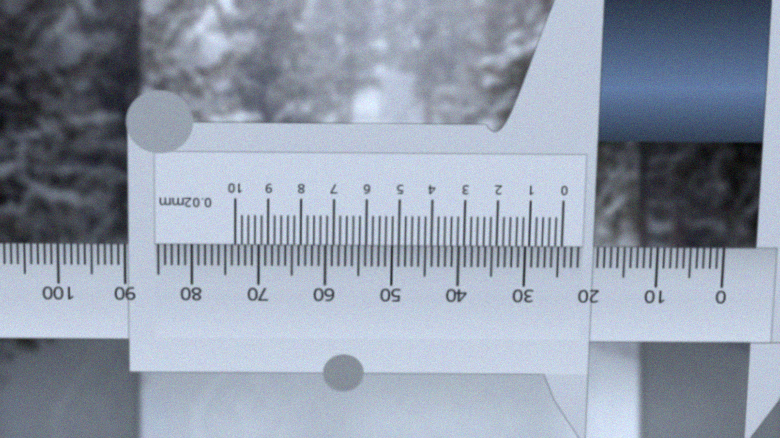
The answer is 24.5 mm
